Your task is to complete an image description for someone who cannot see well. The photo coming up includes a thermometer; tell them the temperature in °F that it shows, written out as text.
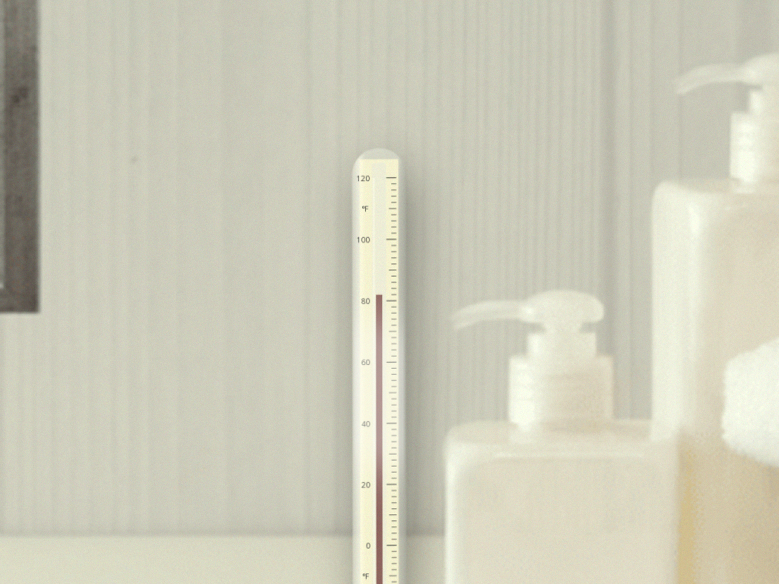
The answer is 82 °F
